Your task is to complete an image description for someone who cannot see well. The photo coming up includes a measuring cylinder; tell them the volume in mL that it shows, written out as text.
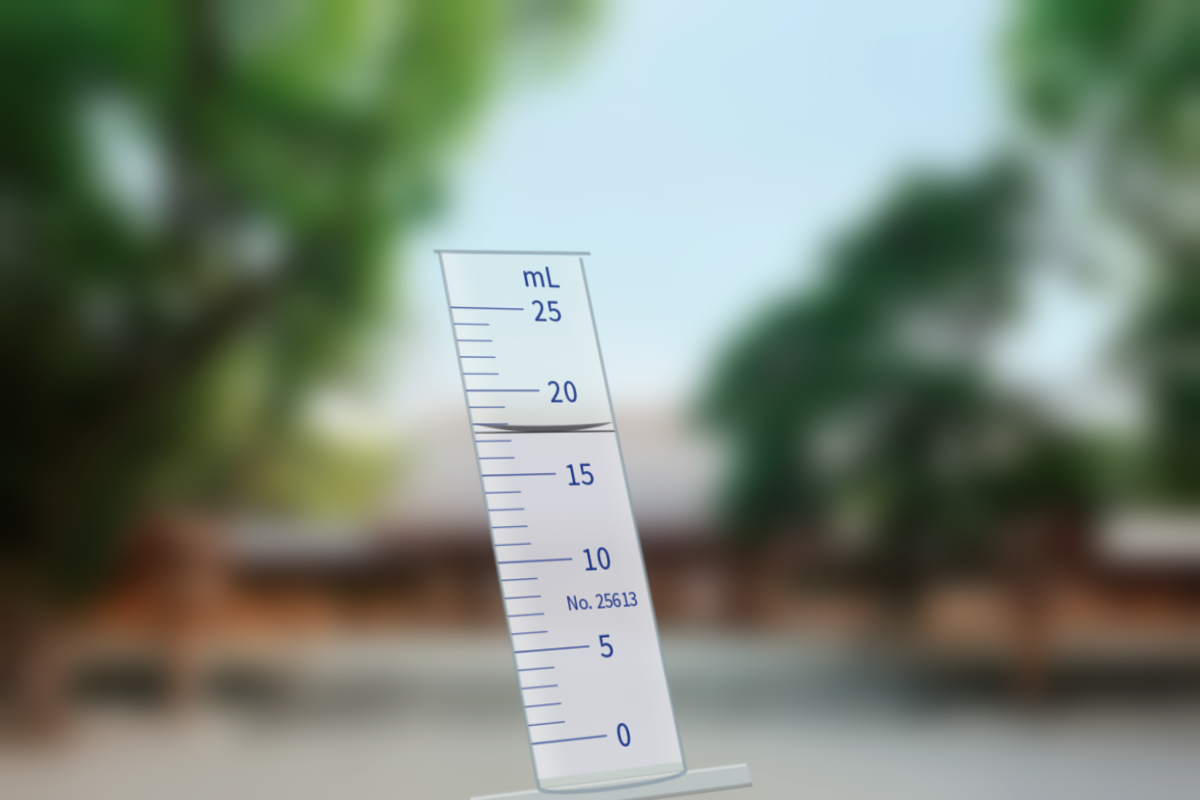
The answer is 17.5 mL
